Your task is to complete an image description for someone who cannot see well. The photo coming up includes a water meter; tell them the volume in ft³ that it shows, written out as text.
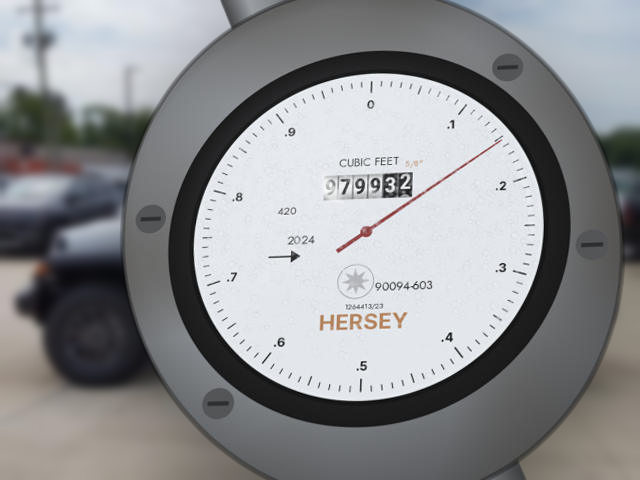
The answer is 979932.15 ft³
